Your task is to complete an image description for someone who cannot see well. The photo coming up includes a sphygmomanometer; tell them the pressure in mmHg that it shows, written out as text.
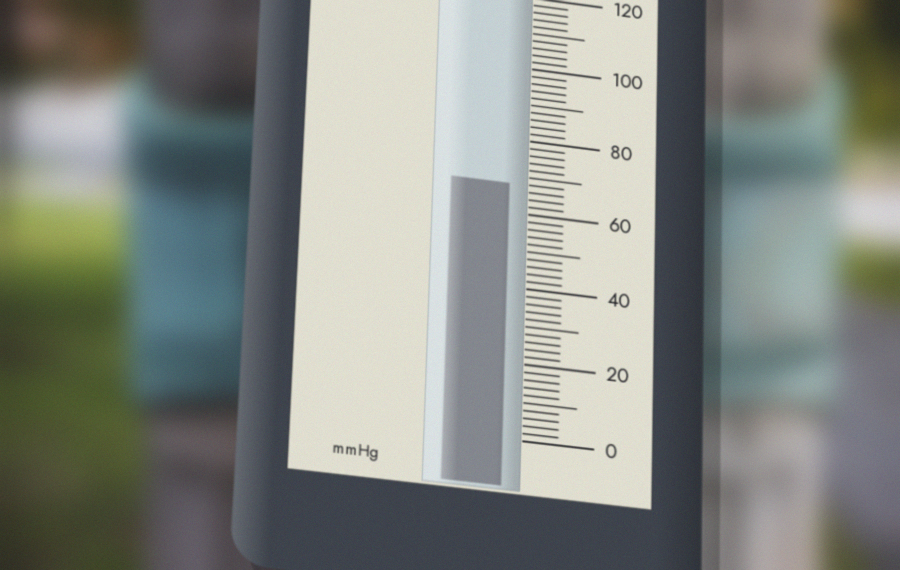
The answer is 68 mmHg
